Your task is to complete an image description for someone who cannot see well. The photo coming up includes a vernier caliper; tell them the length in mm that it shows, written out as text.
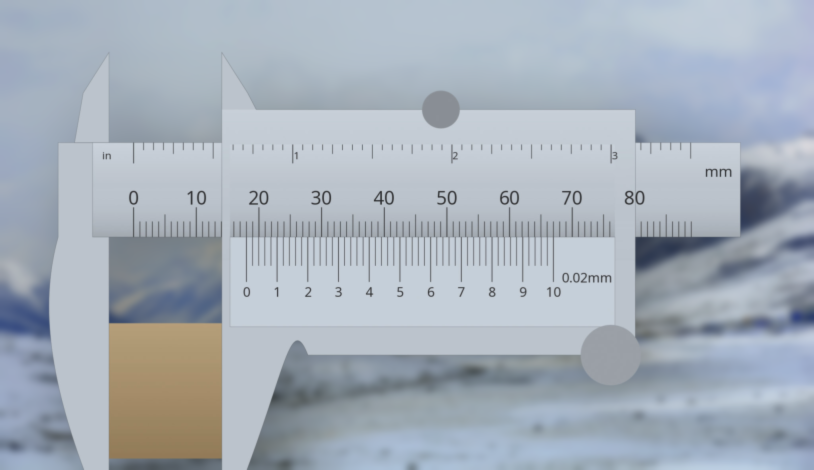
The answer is 18.0 mm
